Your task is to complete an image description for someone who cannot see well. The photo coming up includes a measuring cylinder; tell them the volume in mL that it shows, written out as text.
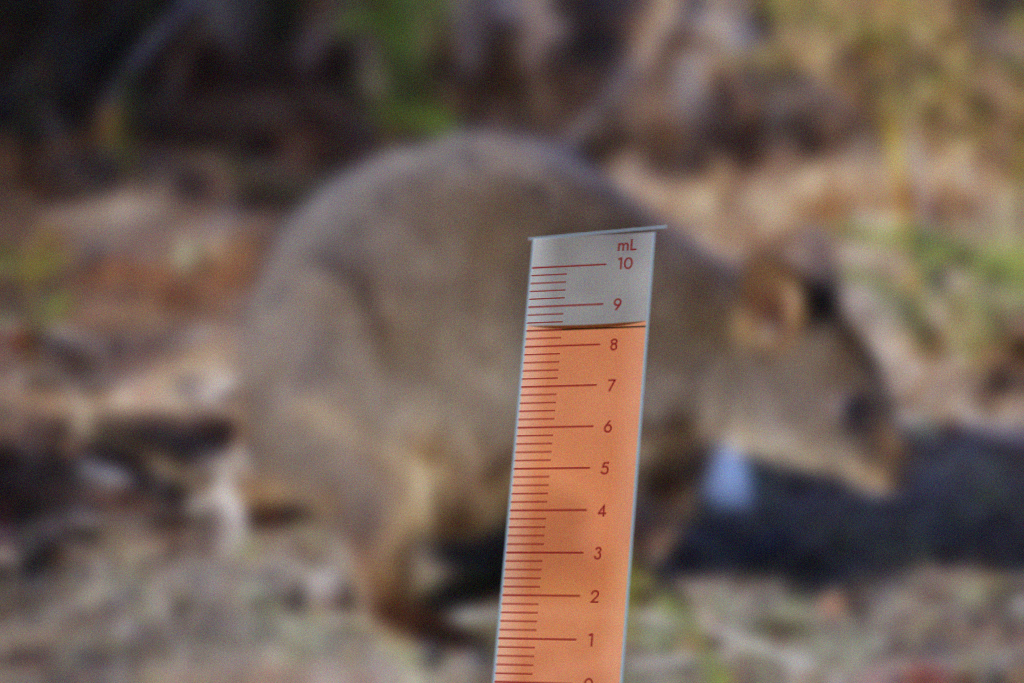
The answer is 8.4 mL
